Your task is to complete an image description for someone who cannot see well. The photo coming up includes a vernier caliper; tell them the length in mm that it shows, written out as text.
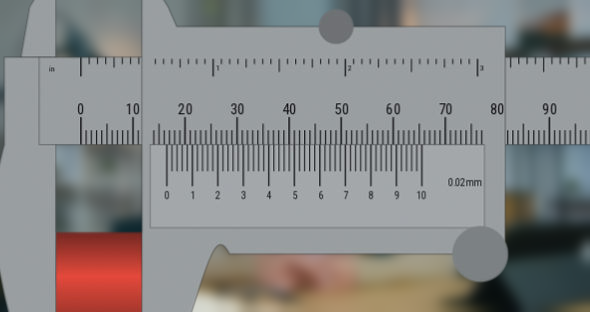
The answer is 16.5 mm
